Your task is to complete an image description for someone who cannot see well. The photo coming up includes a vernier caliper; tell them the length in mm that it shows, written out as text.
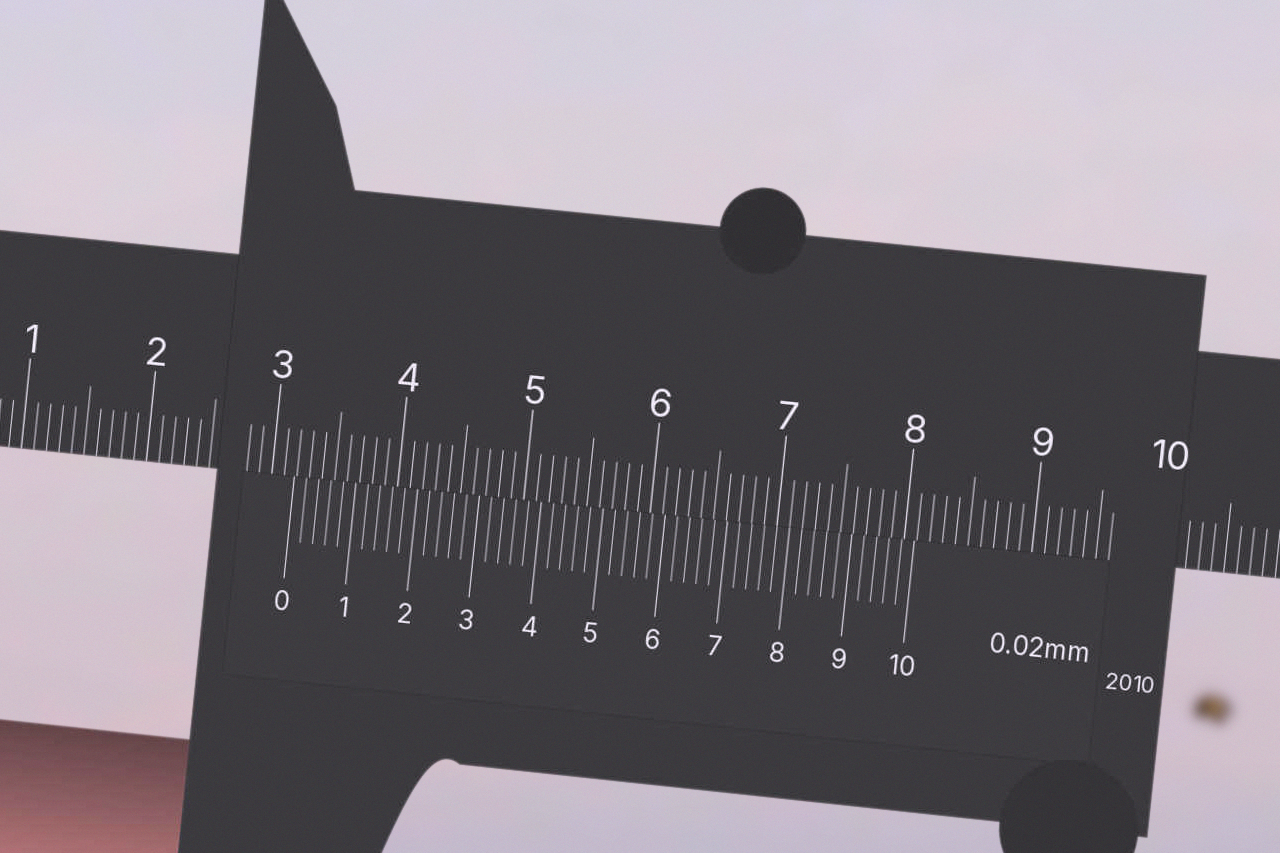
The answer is 31.8 mm
